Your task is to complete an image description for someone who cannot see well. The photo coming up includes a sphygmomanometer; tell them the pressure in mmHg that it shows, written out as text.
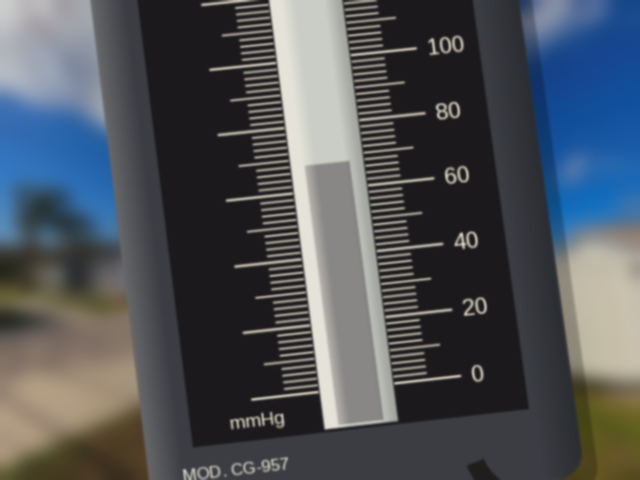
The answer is 68 mmHg
